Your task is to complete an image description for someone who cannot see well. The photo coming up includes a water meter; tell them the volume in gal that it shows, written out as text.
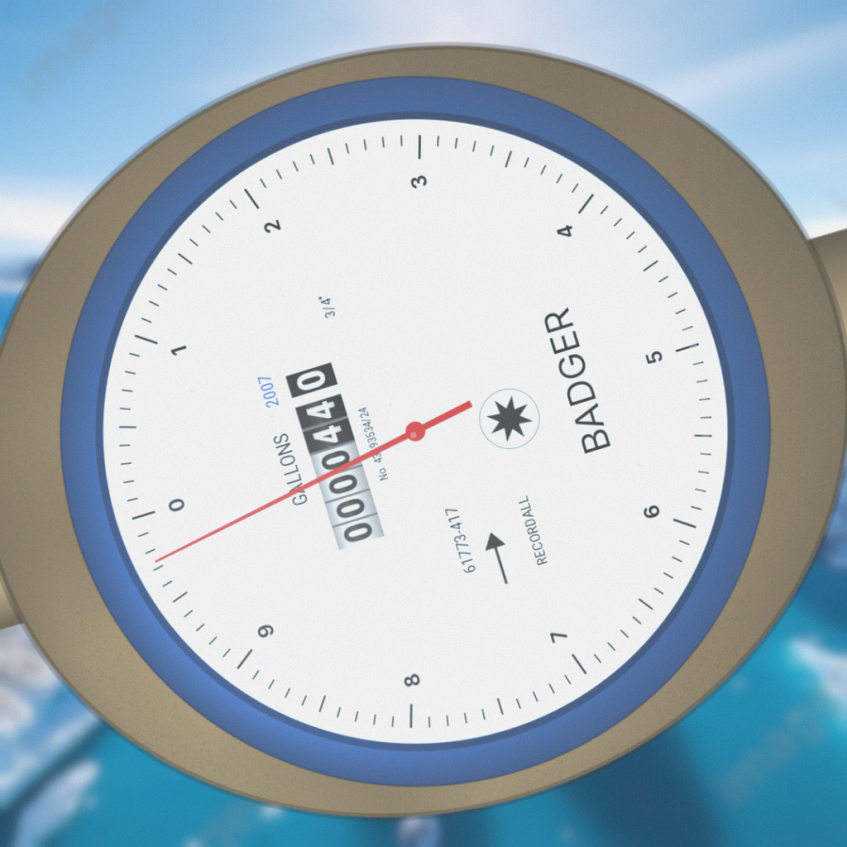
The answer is 439.7 gal
